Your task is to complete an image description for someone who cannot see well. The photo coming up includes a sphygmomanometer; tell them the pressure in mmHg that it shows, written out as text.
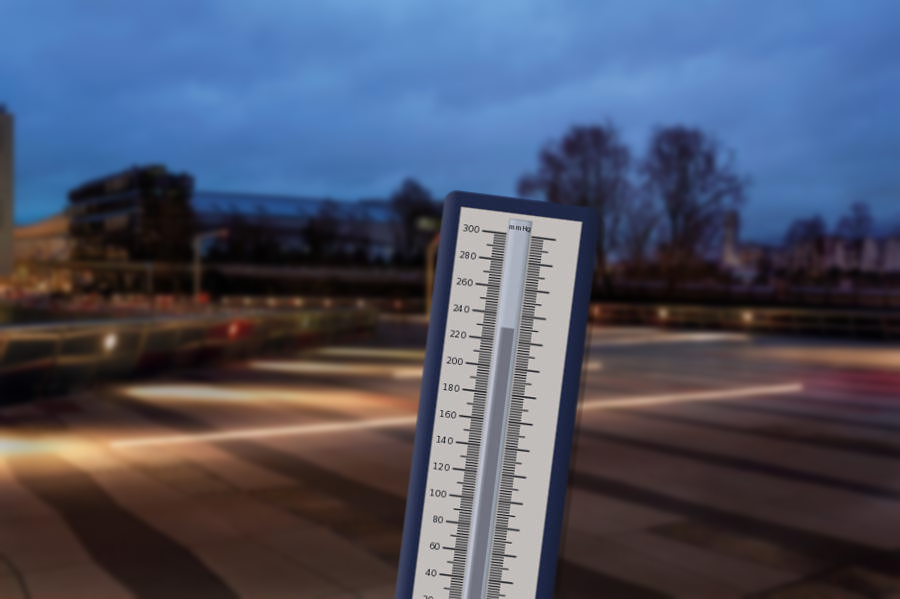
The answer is 230 mmHg
